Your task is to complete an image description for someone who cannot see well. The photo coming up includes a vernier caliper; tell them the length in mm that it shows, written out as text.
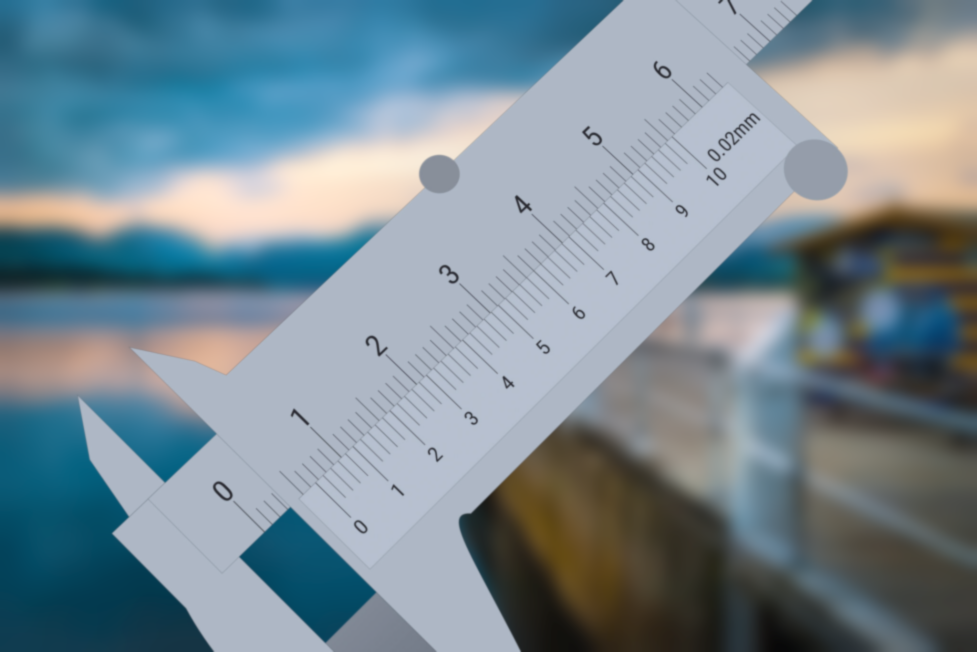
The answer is 6.6 mm
